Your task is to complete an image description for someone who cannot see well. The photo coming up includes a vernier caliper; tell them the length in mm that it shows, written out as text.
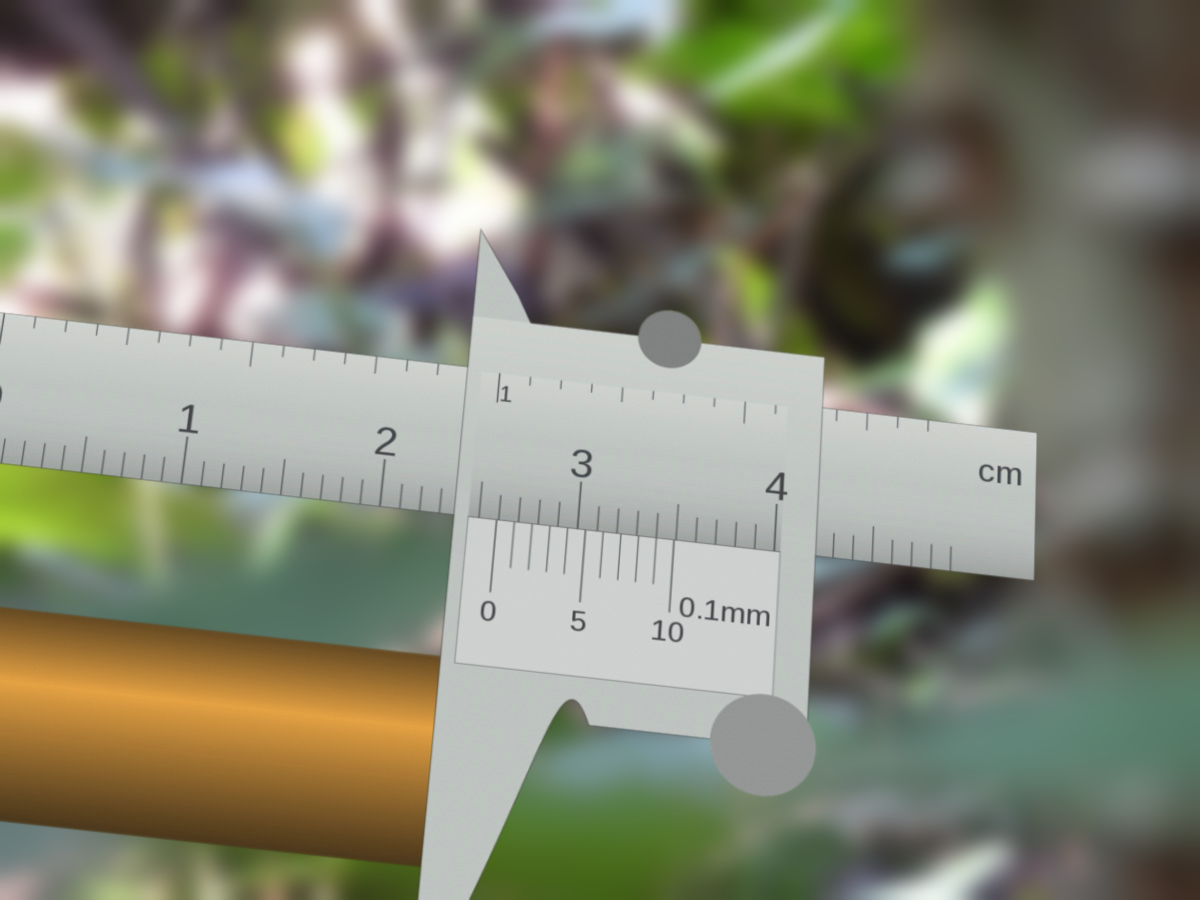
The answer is 25.9 mm
